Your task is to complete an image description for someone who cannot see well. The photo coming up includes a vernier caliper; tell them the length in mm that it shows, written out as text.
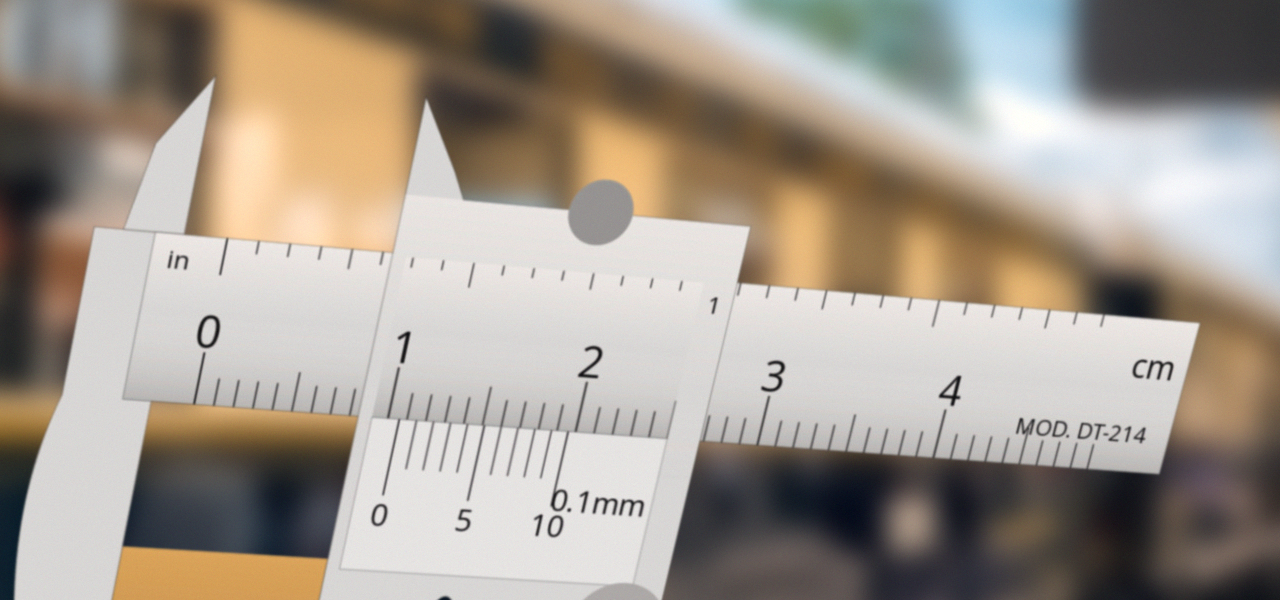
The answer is 10.6 mm
